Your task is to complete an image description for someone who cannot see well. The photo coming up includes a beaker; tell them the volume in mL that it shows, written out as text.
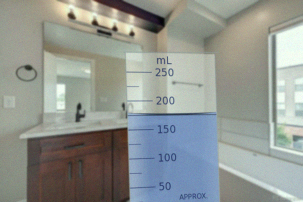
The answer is 175 mL
